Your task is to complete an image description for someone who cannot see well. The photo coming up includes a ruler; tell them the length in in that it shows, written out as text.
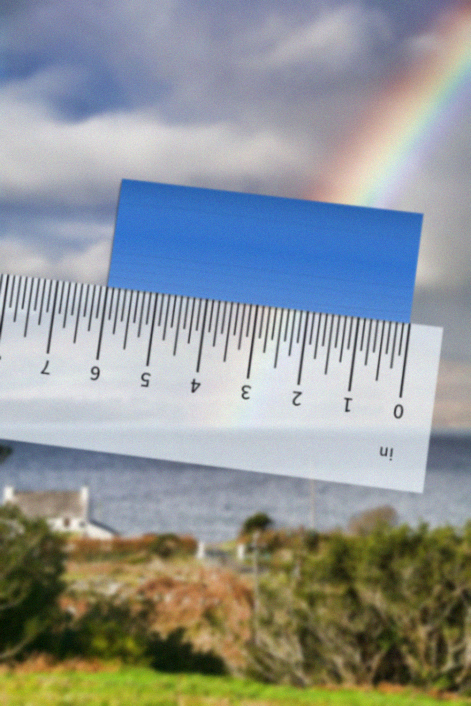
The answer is 6 in
